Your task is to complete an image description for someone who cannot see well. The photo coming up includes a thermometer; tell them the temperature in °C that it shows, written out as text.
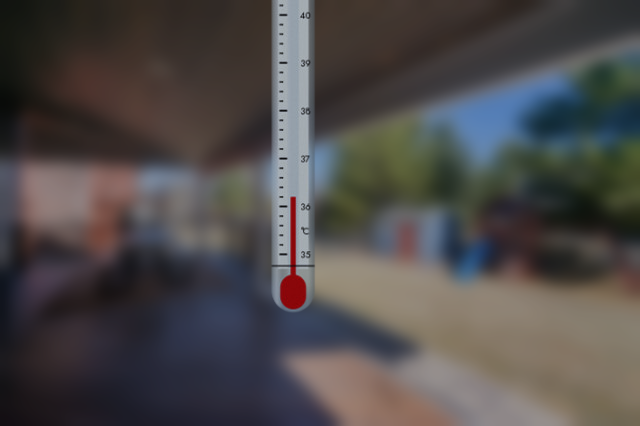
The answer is 36.2 °C
